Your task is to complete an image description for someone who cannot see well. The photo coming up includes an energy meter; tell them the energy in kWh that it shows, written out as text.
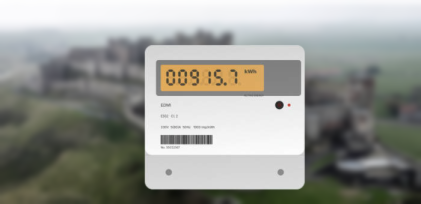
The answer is 915.7 kWh
